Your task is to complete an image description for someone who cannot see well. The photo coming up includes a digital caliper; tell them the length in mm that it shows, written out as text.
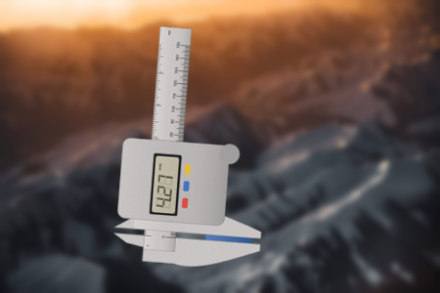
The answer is 4.27 mm
